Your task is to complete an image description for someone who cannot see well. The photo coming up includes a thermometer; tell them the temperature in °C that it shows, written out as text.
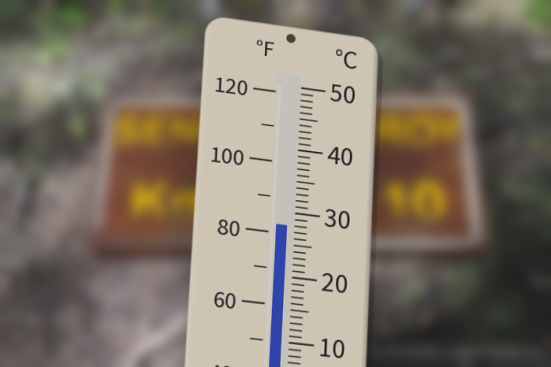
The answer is 28 °C
